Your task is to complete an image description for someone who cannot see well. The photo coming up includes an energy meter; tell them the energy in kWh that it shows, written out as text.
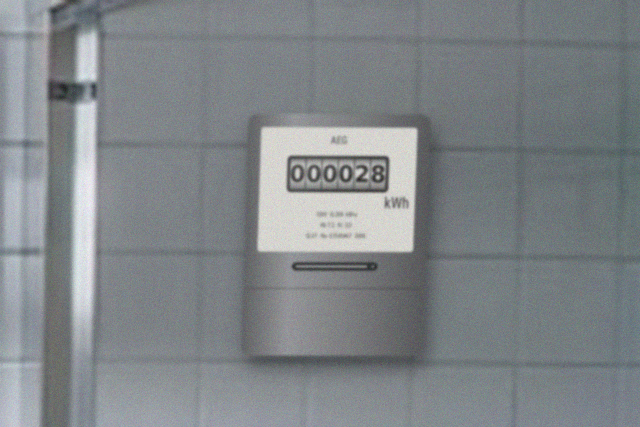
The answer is 28 kWh
